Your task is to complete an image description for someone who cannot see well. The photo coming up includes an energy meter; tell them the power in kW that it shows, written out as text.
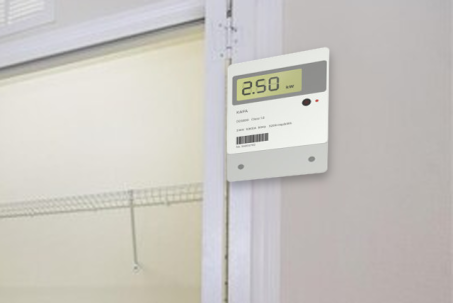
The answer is 2.50 kW
